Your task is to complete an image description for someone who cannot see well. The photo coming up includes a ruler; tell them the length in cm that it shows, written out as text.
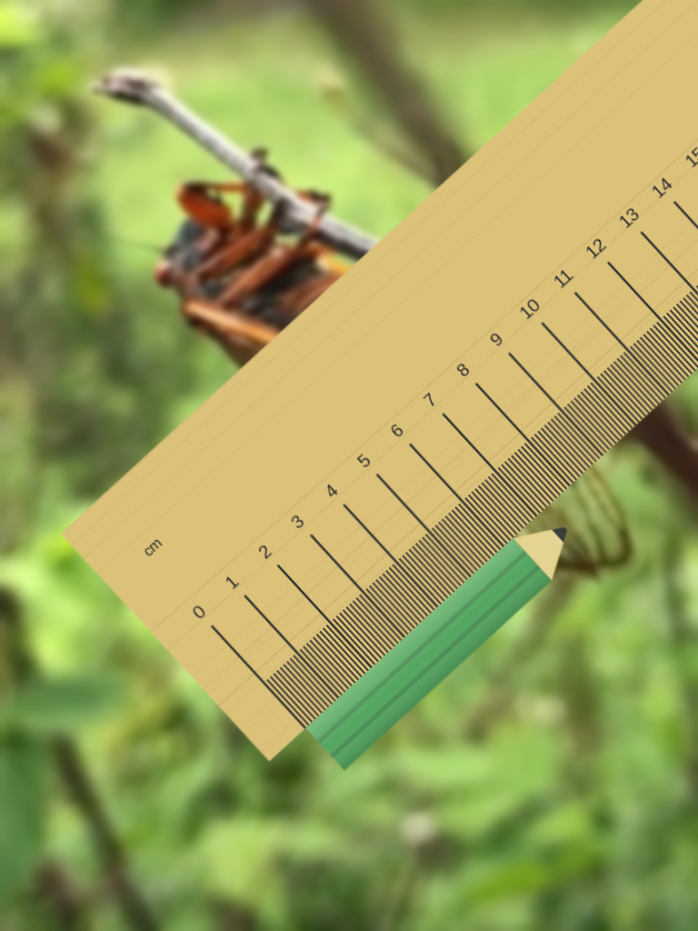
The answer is 7.3 cm
